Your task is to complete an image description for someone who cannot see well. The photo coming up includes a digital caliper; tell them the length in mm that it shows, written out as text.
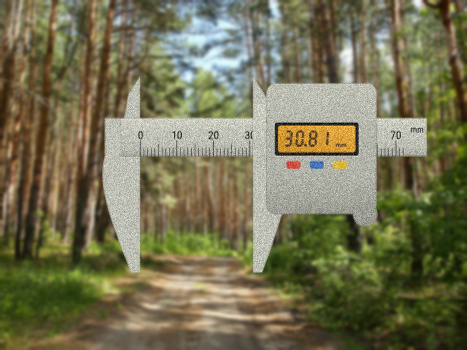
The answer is 30.81 mm
